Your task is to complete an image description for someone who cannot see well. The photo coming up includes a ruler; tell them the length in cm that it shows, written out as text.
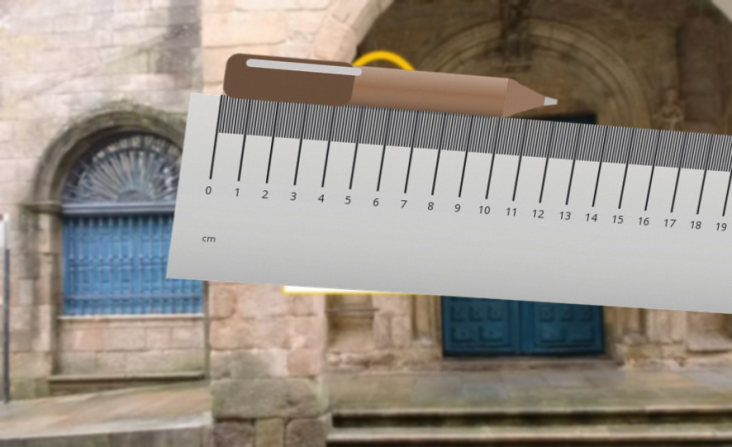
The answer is 12 cm
